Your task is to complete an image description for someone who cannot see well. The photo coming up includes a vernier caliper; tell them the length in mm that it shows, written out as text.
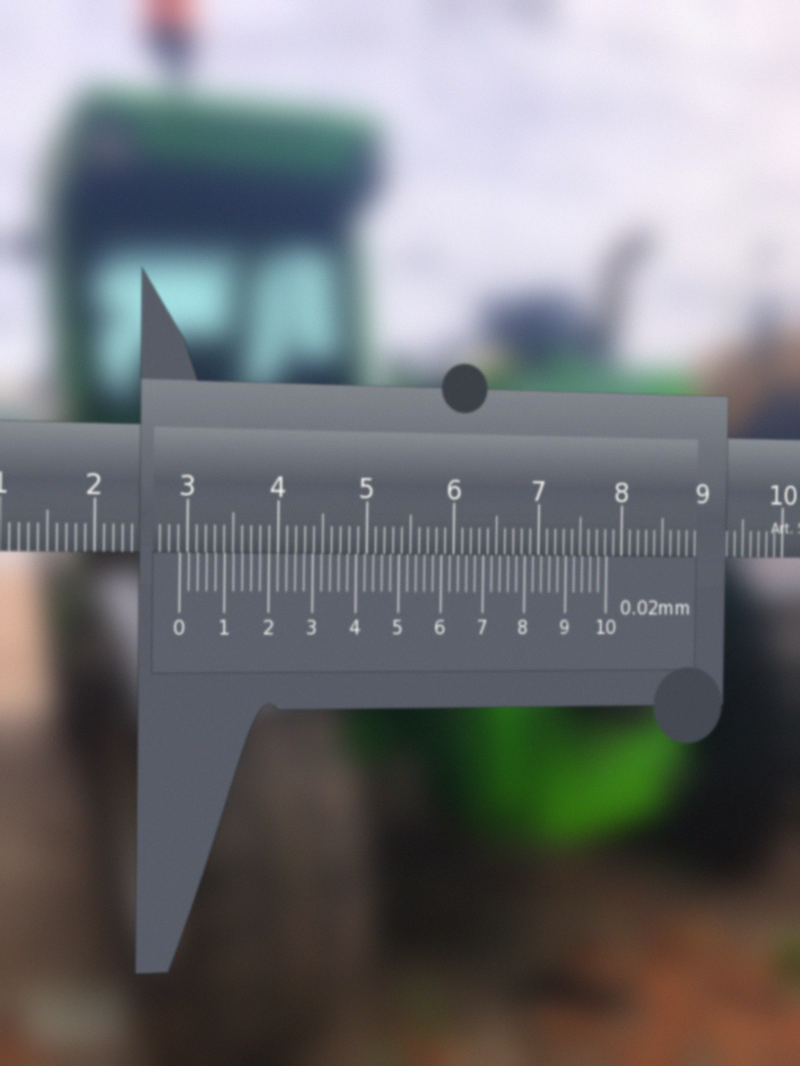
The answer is 29.2 mm
